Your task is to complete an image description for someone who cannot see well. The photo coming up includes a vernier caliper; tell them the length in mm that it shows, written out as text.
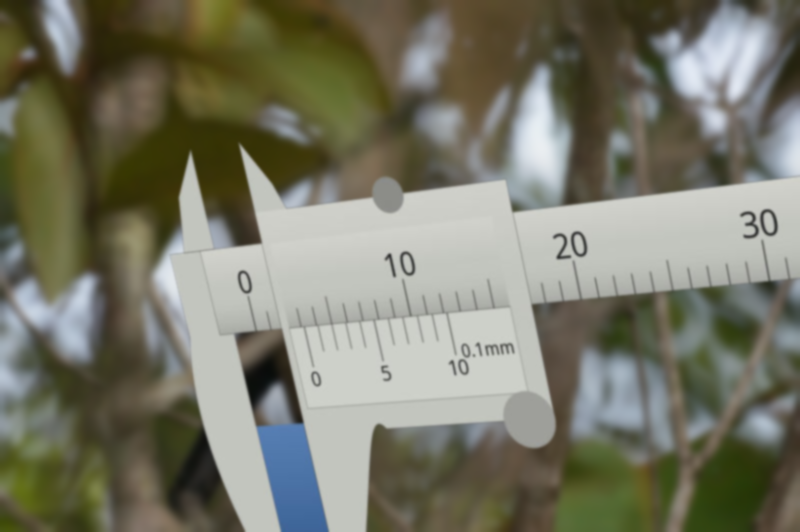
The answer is 3.2 mm
